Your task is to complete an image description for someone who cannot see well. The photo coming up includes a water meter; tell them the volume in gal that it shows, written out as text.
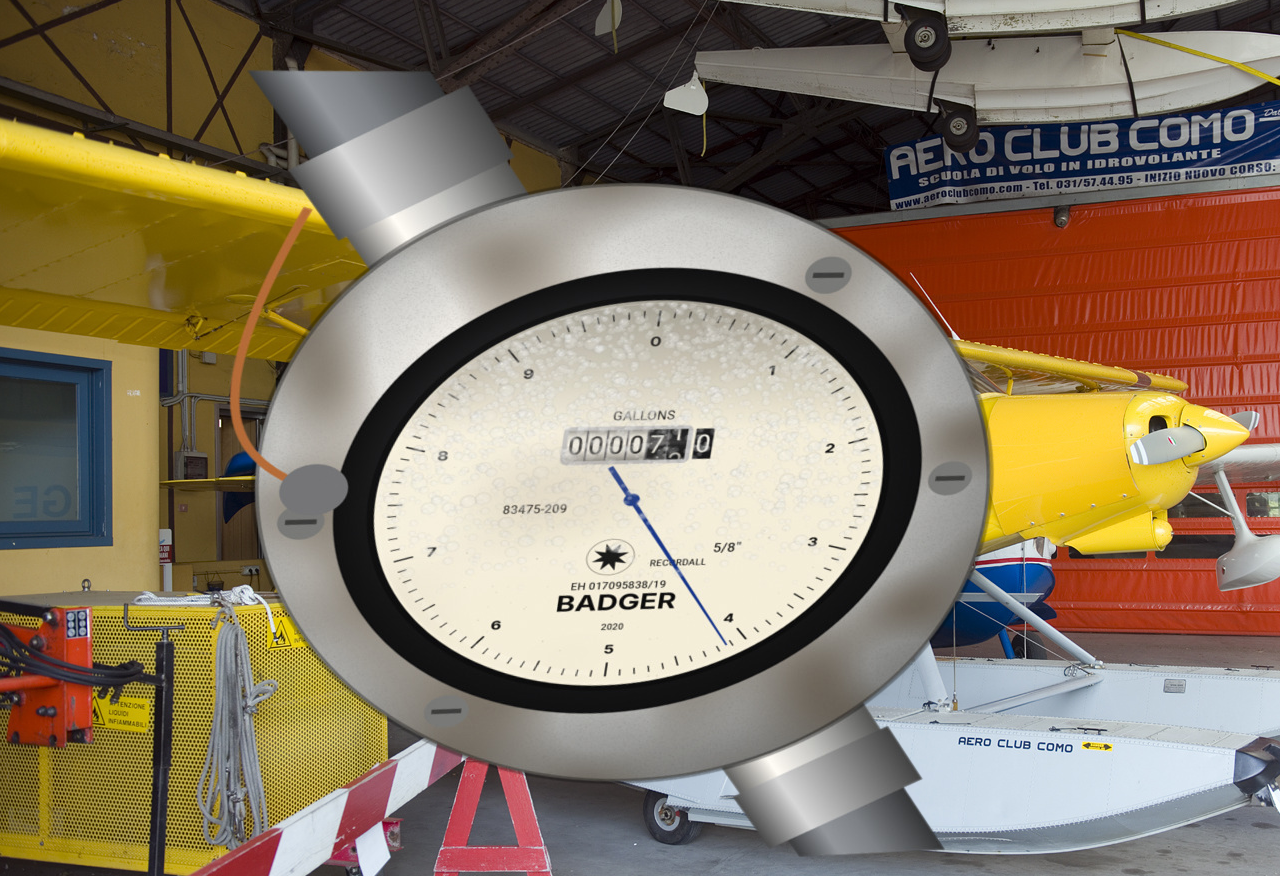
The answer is 714.1 gal
